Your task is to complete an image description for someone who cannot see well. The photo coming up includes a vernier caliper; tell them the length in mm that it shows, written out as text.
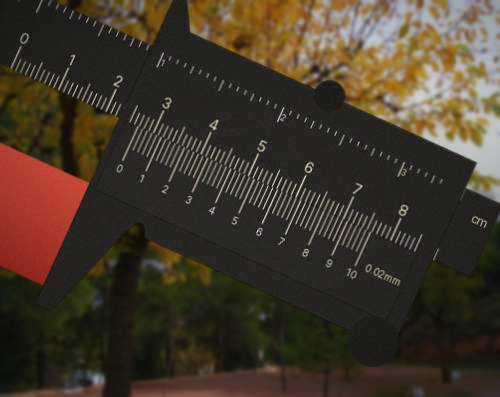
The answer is 26.8 mm
